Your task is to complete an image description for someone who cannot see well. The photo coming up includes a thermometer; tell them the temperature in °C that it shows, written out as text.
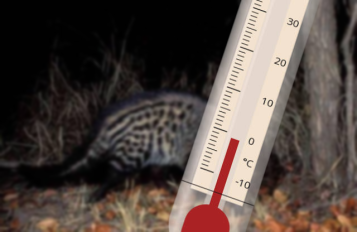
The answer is -1 °C
